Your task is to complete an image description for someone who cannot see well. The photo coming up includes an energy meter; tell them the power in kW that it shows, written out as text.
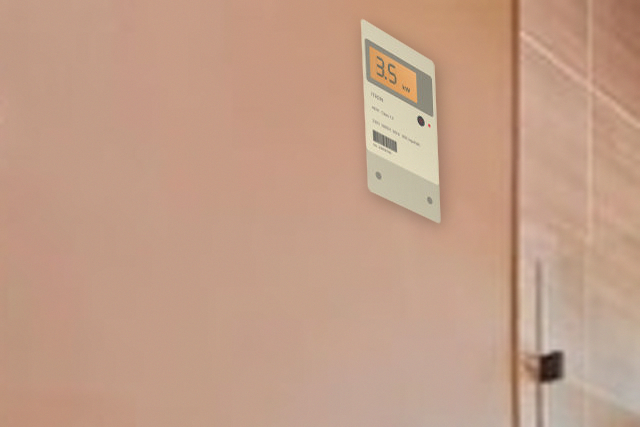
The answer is 3.5 kW
